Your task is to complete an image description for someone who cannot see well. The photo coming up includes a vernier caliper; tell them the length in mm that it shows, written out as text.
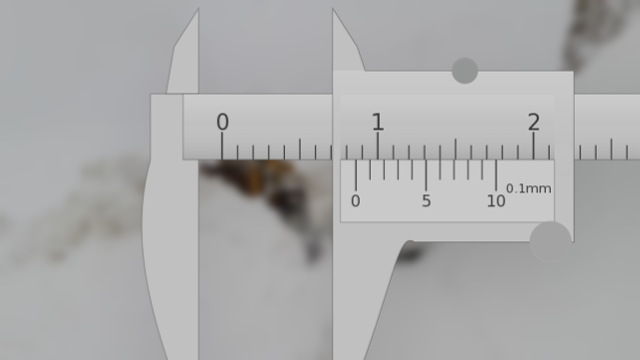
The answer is 8.6 mm
